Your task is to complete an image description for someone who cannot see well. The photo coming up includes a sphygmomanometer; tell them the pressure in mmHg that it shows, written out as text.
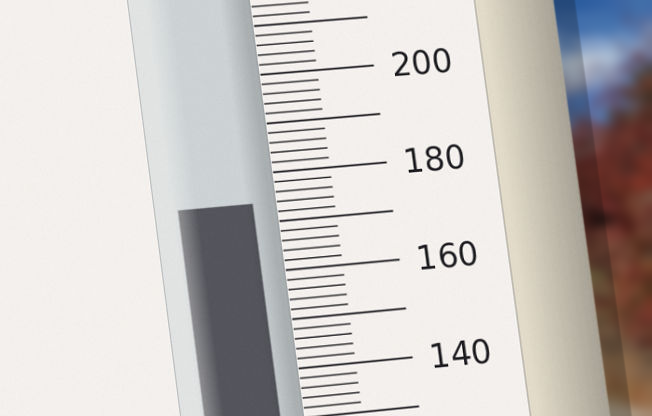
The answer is 174 mmHg
